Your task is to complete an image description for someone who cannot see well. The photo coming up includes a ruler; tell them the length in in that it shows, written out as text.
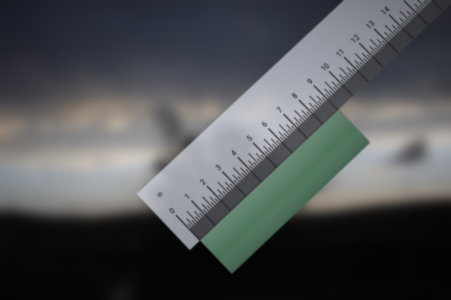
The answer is 9 in
